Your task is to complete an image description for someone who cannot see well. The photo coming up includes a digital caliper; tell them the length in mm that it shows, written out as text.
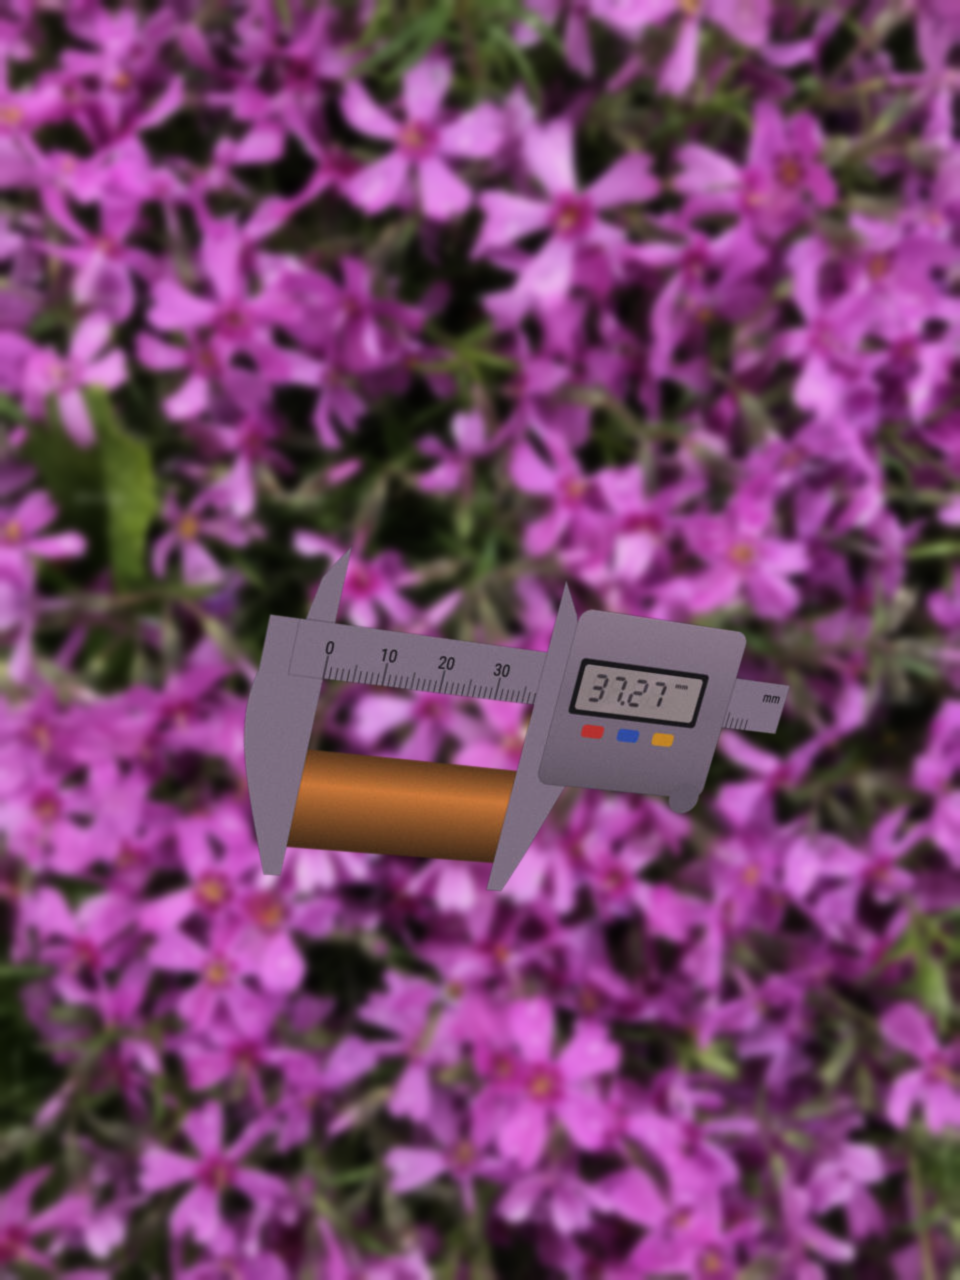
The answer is 37.27 mm
